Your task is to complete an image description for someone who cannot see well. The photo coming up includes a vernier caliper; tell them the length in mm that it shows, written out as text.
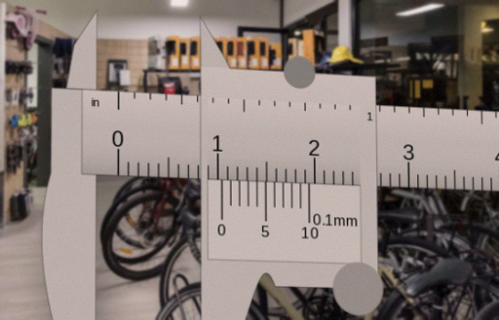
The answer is 10.4 mm
